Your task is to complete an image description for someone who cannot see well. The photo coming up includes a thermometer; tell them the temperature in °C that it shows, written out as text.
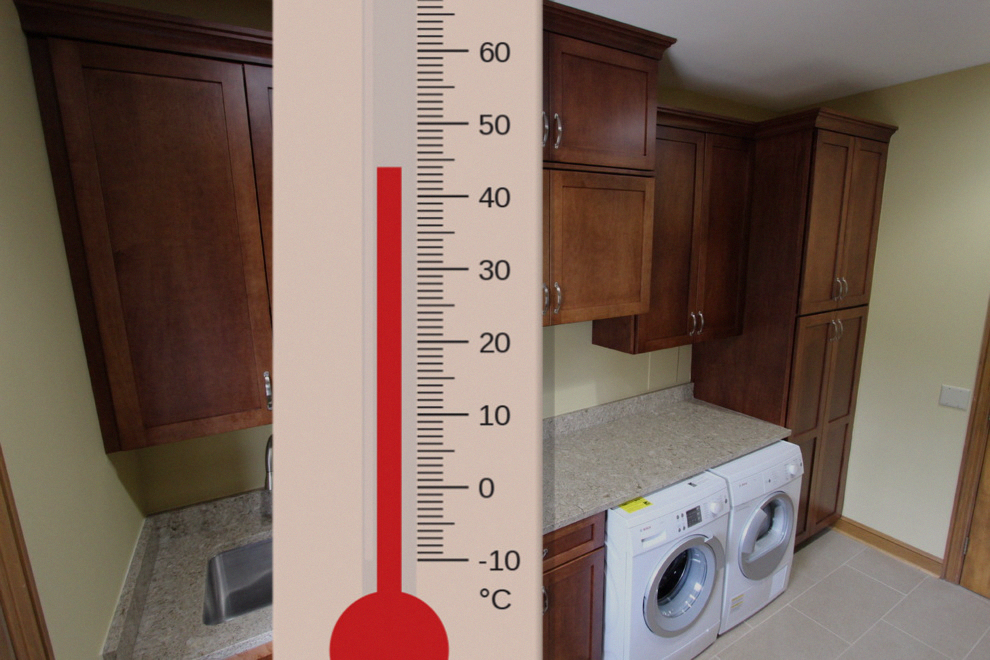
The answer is 44 °C
